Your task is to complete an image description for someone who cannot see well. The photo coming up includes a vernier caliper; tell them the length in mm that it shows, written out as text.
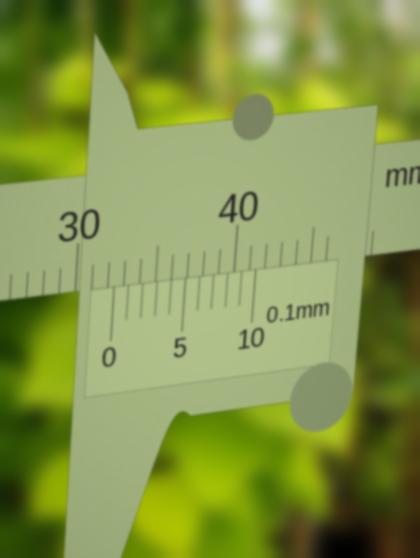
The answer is 32.4 mm
